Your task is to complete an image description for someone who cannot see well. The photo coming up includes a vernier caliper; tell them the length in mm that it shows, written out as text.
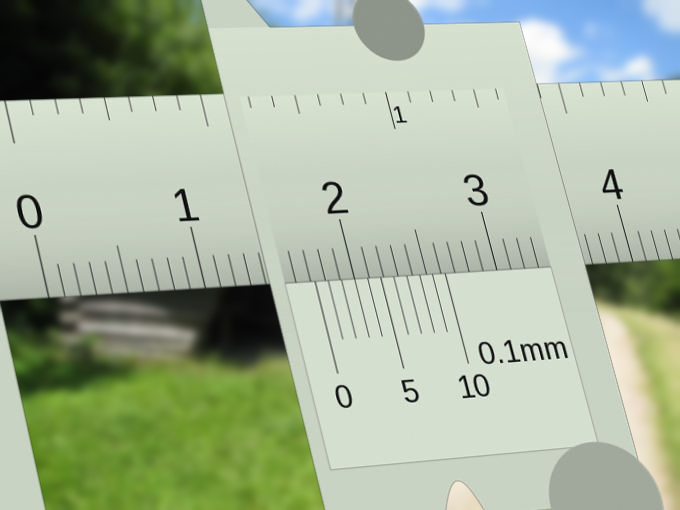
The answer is 17.3 mm
